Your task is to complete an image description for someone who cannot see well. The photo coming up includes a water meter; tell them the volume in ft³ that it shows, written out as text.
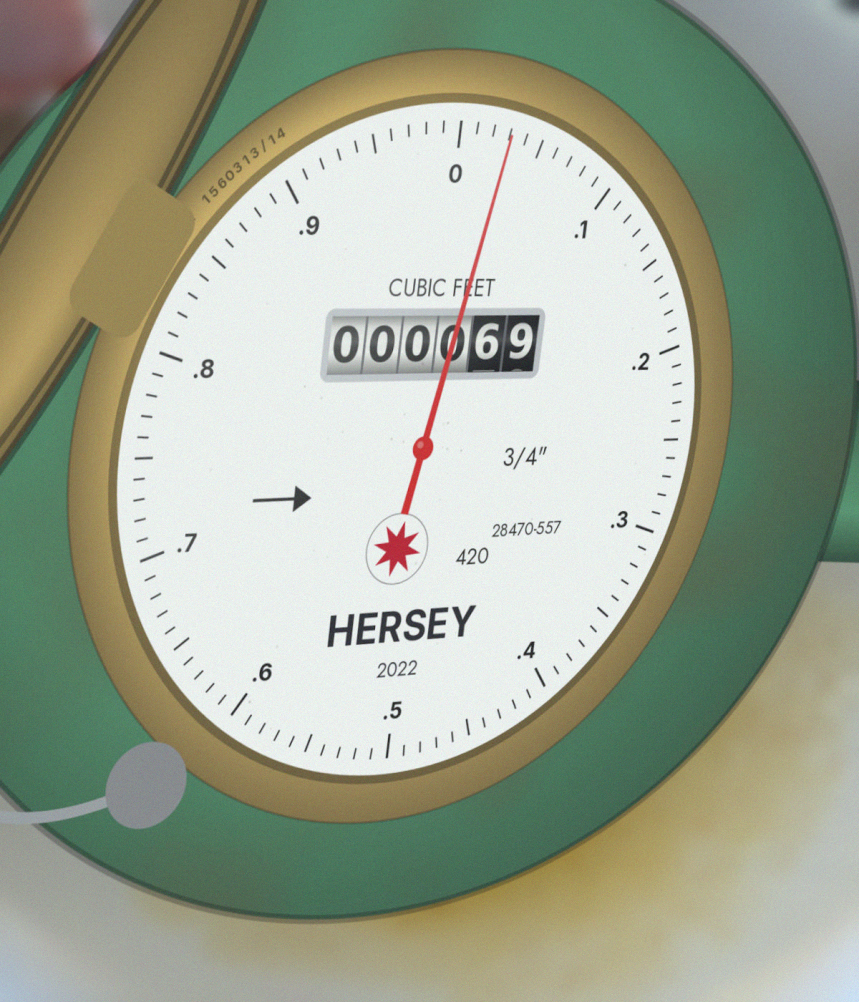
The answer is 69.03 ft³
